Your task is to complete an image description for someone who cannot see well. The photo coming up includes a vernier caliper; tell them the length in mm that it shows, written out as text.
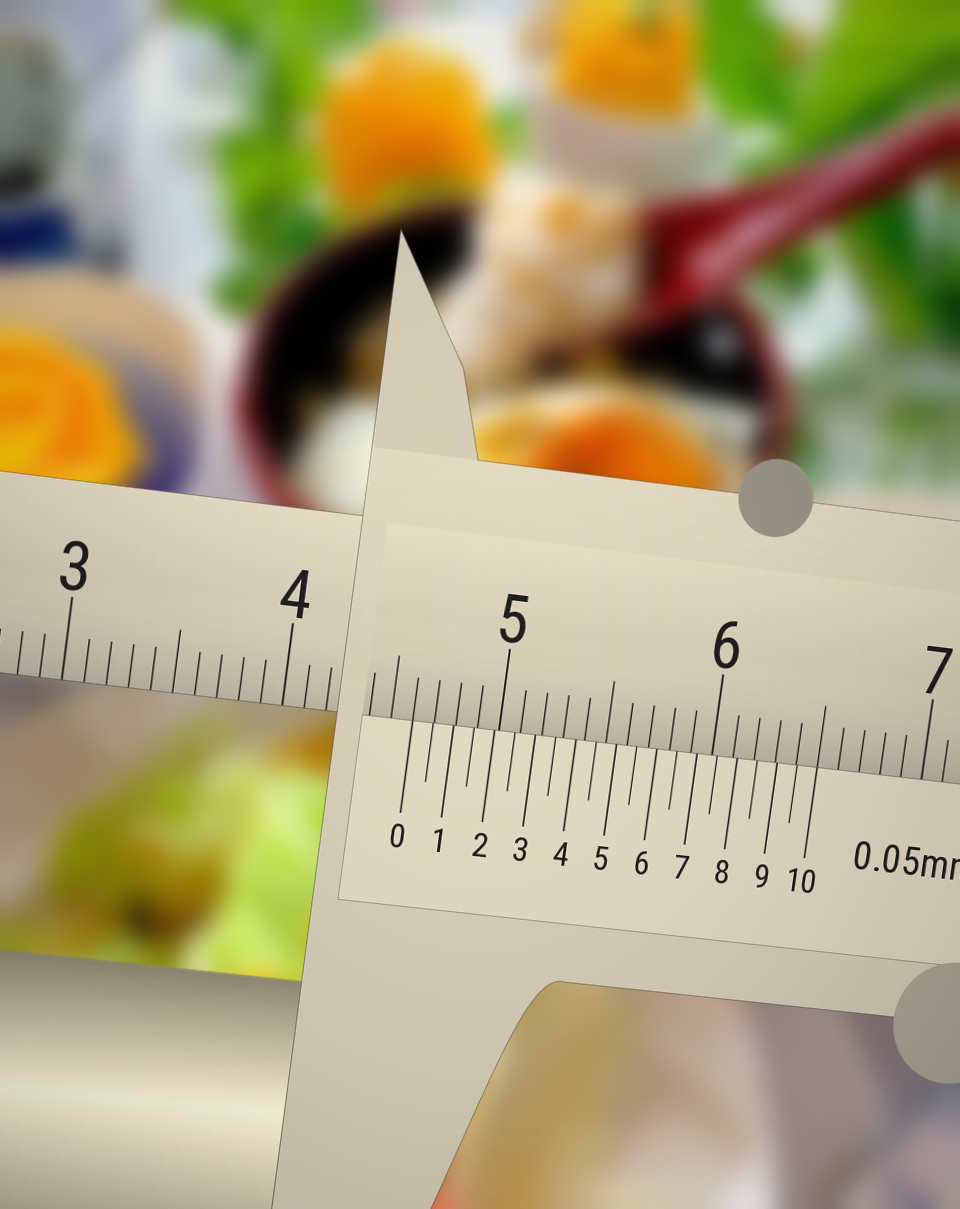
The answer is 46.0 mm
